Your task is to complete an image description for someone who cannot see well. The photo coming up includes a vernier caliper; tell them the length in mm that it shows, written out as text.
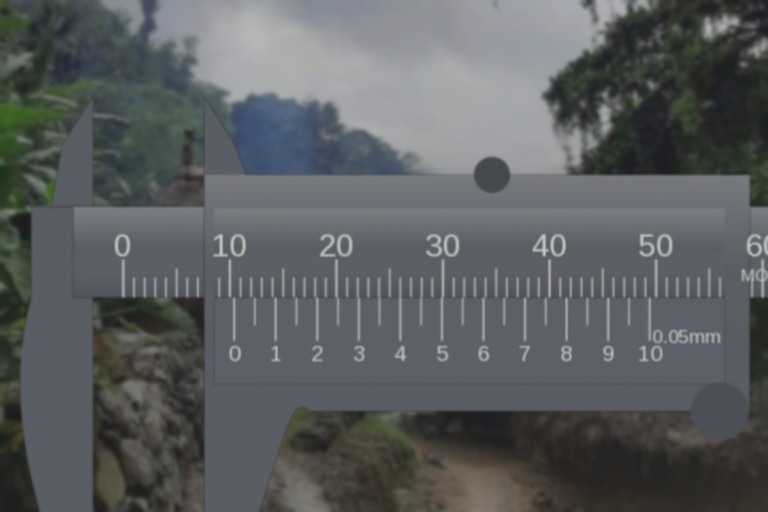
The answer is 10.4 mm
